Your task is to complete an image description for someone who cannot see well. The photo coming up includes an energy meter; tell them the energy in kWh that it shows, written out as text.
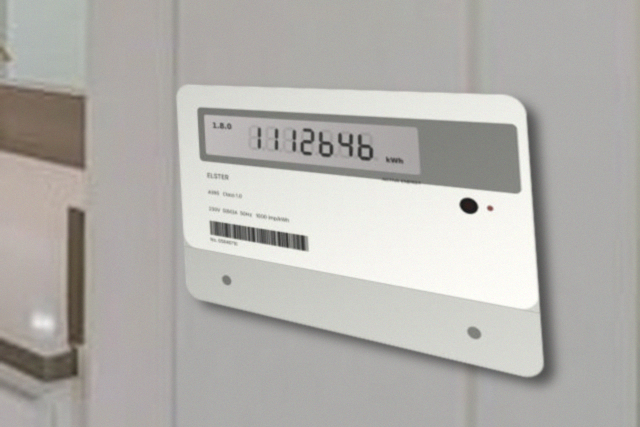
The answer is 1112646 kWh
